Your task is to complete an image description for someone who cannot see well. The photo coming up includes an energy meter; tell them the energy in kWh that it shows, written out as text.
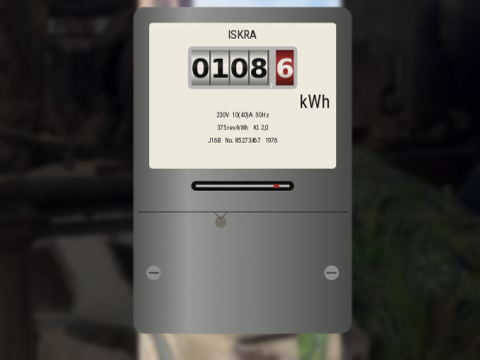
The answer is 108.6 kWh
